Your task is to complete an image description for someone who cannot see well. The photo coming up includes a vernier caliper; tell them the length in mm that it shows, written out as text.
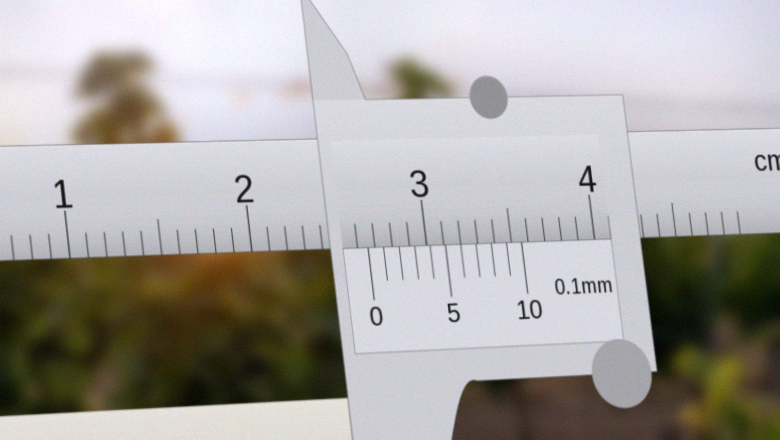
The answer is 26.6 mm
